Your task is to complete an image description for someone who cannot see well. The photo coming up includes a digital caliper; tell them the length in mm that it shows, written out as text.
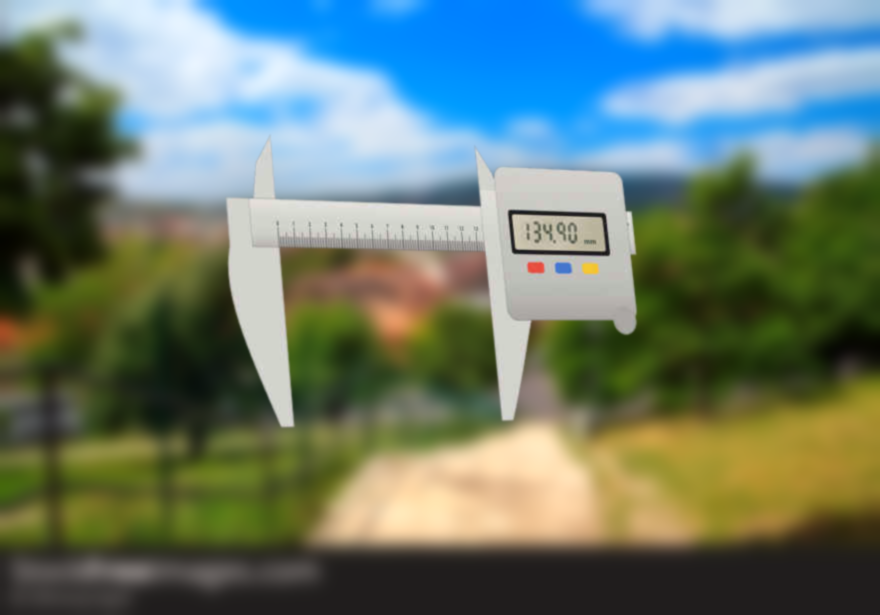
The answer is 134.90 mm
